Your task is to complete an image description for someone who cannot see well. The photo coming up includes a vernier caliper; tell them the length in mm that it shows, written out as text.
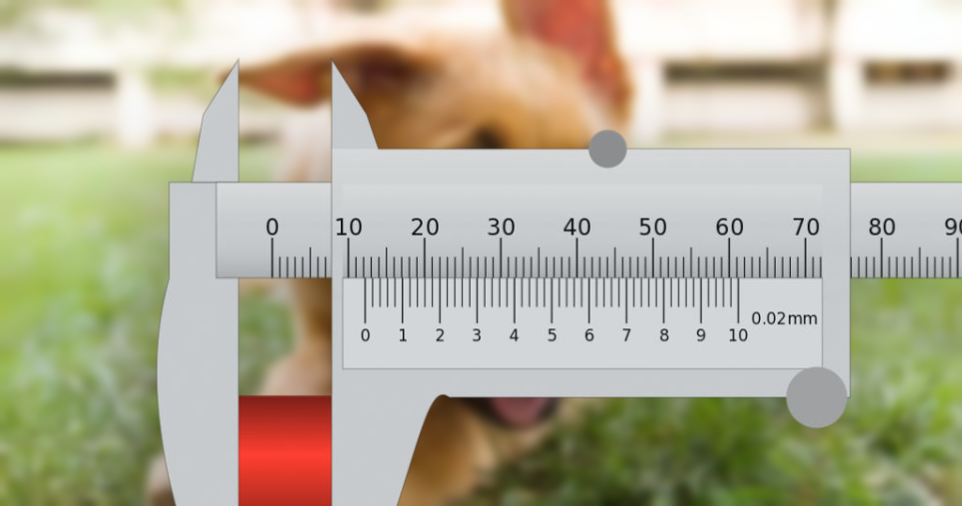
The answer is 12.2 mm
